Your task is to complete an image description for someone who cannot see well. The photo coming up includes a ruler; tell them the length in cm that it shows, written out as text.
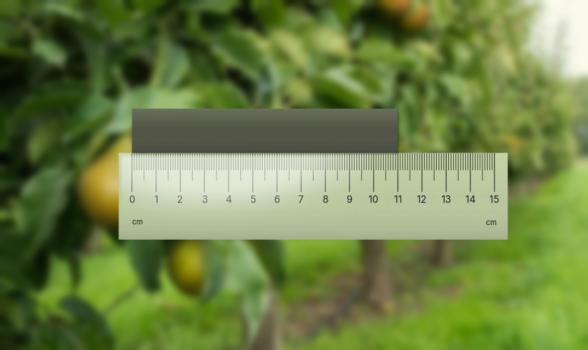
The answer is 11 cm
